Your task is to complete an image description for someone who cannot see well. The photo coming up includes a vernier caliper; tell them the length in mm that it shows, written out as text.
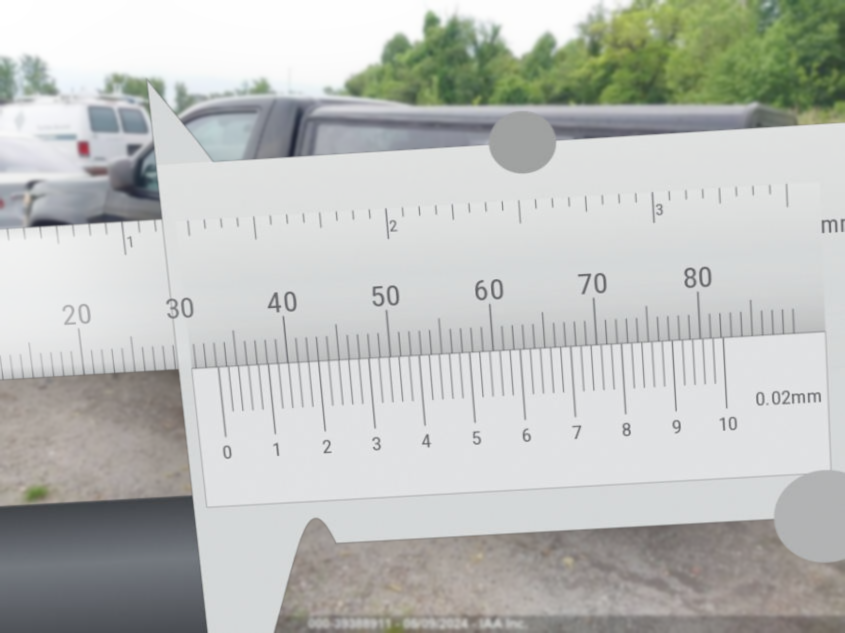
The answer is 33.2 mm
